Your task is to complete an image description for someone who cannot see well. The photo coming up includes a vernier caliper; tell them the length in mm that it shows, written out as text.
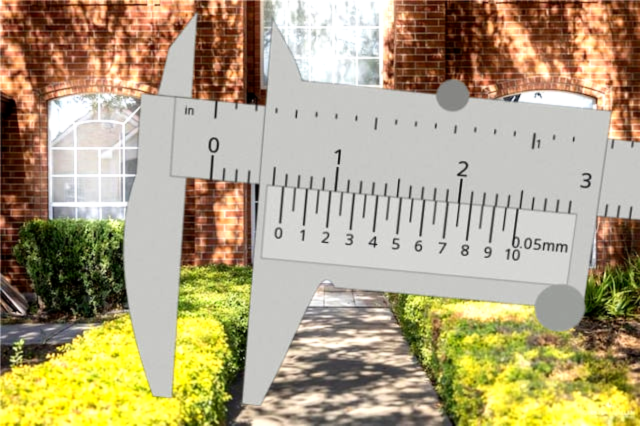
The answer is 5.8 mm
